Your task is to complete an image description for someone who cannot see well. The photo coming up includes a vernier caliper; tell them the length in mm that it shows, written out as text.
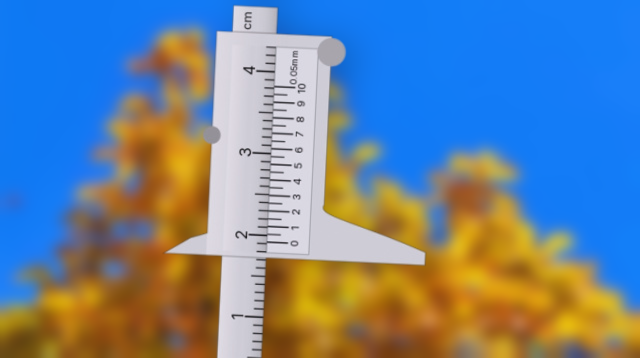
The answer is 19.2 mm
